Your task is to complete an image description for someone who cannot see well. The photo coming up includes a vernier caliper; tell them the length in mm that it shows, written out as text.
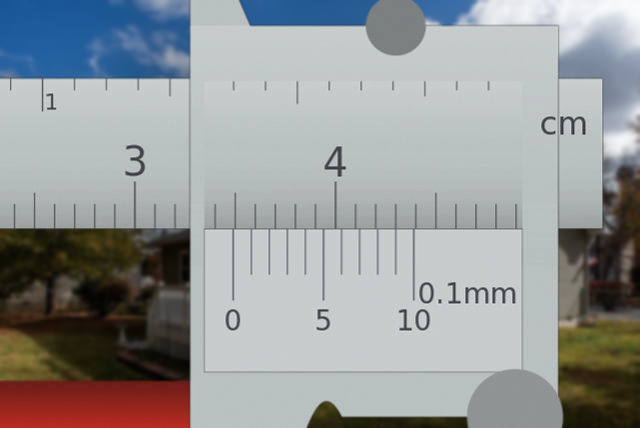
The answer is 34.9 mm
